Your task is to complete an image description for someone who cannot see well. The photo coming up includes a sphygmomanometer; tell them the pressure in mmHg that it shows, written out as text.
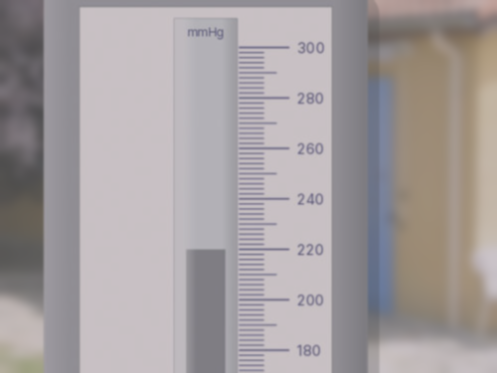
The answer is 220 mmHg
